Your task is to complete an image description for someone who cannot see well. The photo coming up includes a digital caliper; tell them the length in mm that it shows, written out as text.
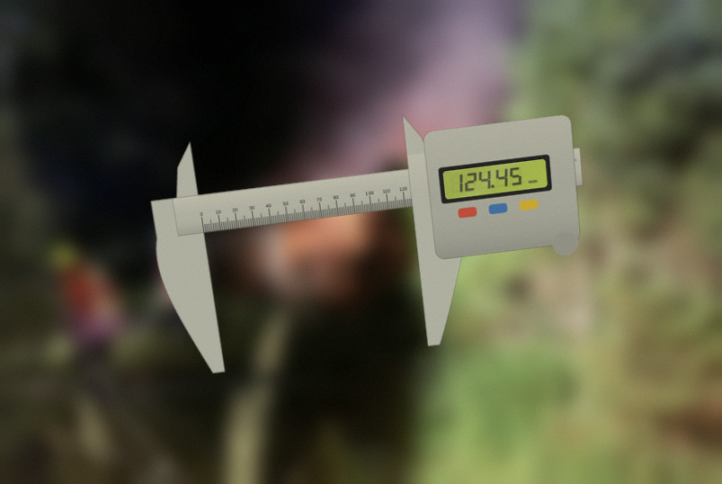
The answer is 124.45 mm
